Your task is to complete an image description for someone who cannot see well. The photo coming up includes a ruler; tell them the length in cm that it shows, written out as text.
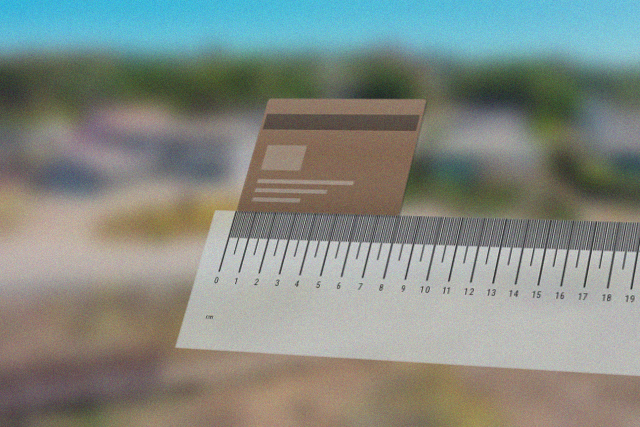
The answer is 8 cm
